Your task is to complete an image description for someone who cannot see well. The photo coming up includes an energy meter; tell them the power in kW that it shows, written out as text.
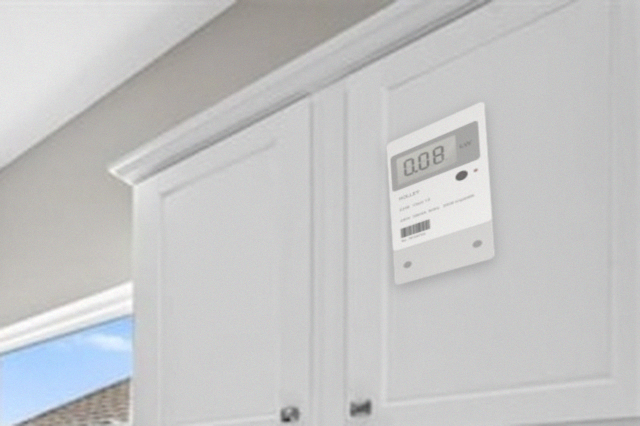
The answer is 0.08 kW
